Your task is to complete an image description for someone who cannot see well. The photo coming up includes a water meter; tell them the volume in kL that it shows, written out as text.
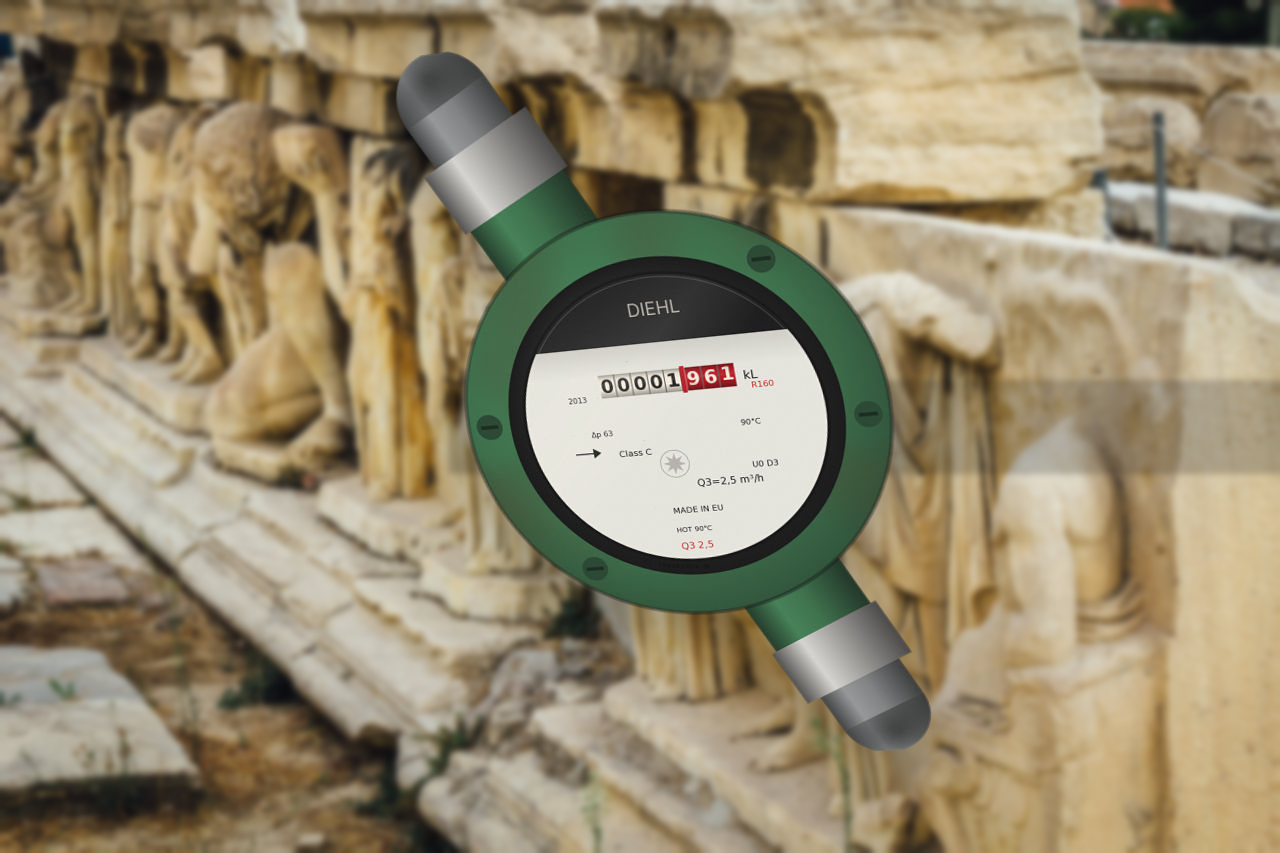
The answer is 1.961 kL
